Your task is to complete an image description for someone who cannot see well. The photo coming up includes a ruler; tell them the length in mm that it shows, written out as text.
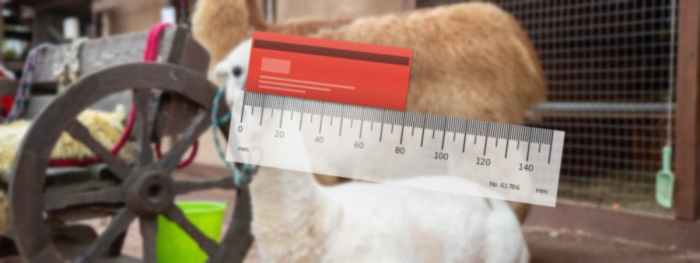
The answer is 80 mm
